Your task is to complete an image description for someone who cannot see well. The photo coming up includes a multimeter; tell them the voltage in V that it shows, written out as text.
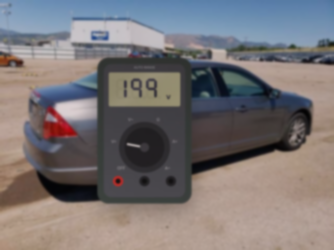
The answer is 199 V
